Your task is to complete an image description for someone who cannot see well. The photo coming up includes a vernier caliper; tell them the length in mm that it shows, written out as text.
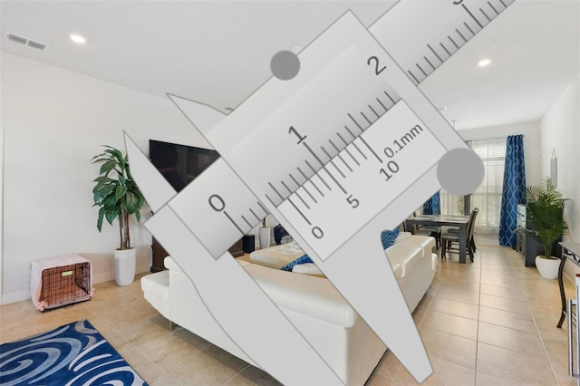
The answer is 5.4 mm
